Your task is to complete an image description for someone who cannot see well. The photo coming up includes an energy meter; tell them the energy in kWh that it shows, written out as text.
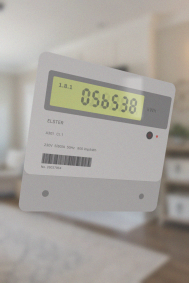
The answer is 56538 kWh
